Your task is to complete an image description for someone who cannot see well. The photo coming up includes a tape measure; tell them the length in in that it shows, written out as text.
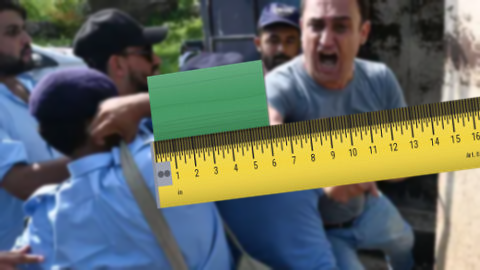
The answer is 6 in
